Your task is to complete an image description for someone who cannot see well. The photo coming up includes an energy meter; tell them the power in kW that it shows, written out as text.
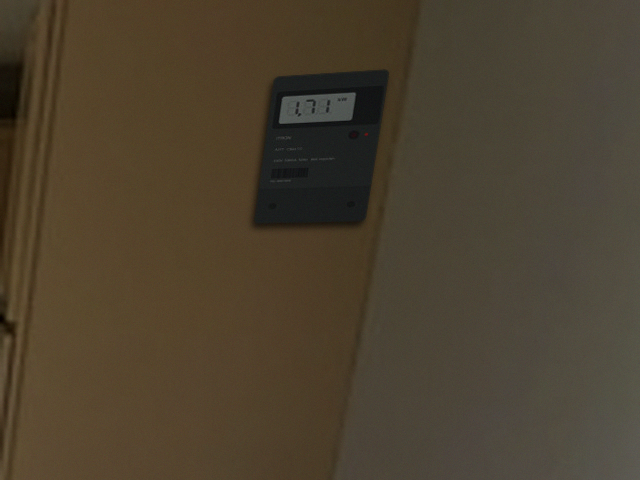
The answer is 1.71 kW
